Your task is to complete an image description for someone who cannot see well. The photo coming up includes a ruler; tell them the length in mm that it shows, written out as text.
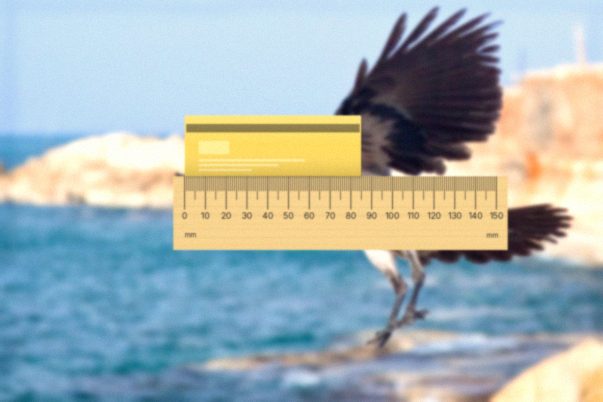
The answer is 85 mm
